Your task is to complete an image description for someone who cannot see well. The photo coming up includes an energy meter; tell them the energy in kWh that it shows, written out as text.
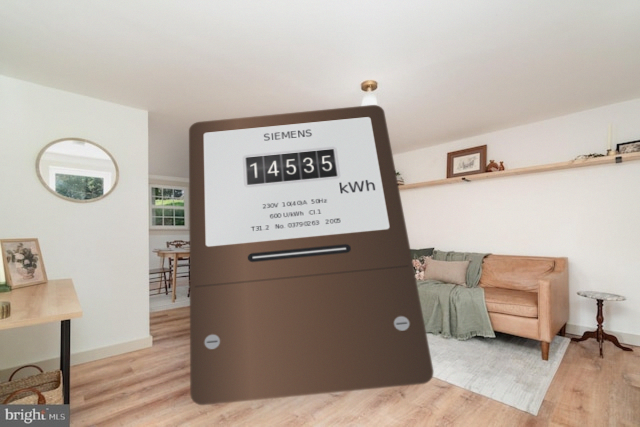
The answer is 14535 kWh
